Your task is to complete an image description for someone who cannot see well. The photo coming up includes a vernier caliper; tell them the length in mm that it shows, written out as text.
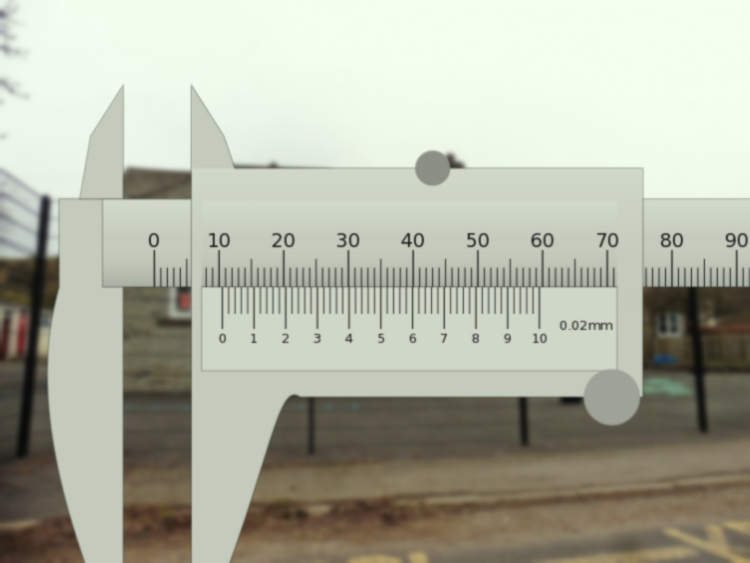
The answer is 10.5 mm
